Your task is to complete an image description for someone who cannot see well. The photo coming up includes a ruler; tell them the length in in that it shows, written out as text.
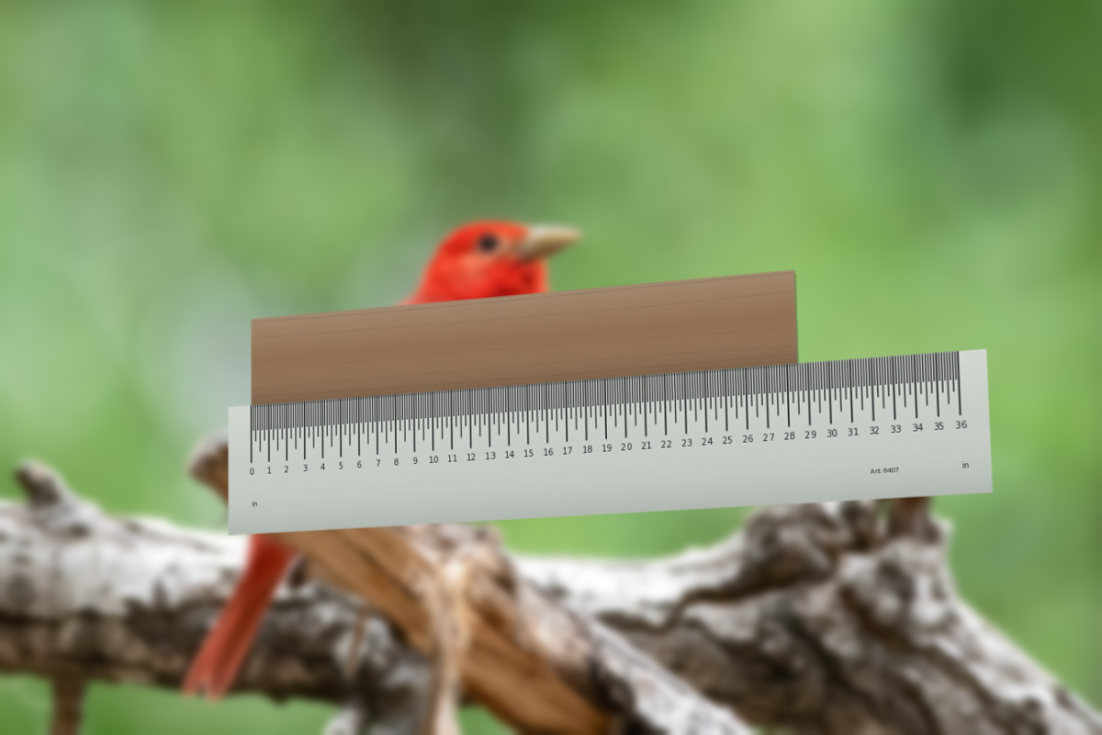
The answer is 28.5 in
